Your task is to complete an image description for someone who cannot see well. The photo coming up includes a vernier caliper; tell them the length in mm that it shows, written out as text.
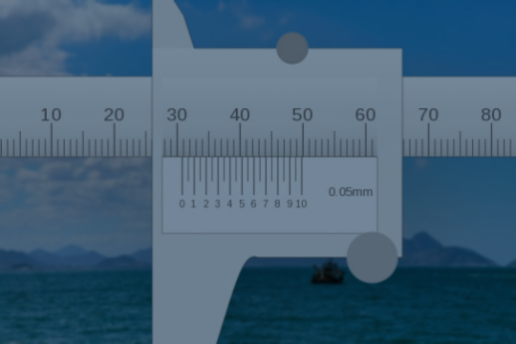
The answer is 30.8 mm
